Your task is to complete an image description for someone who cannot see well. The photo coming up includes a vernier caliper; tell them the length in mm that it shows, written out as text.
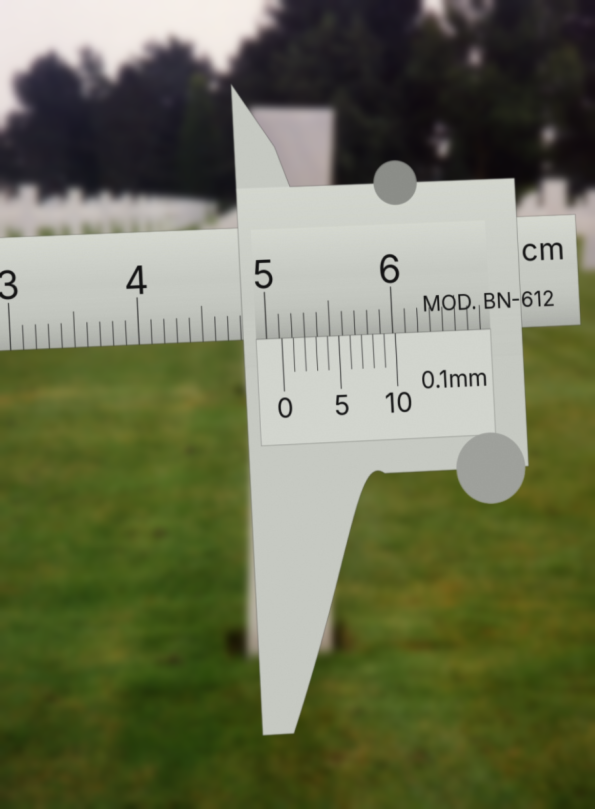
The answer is 51.2 mm
